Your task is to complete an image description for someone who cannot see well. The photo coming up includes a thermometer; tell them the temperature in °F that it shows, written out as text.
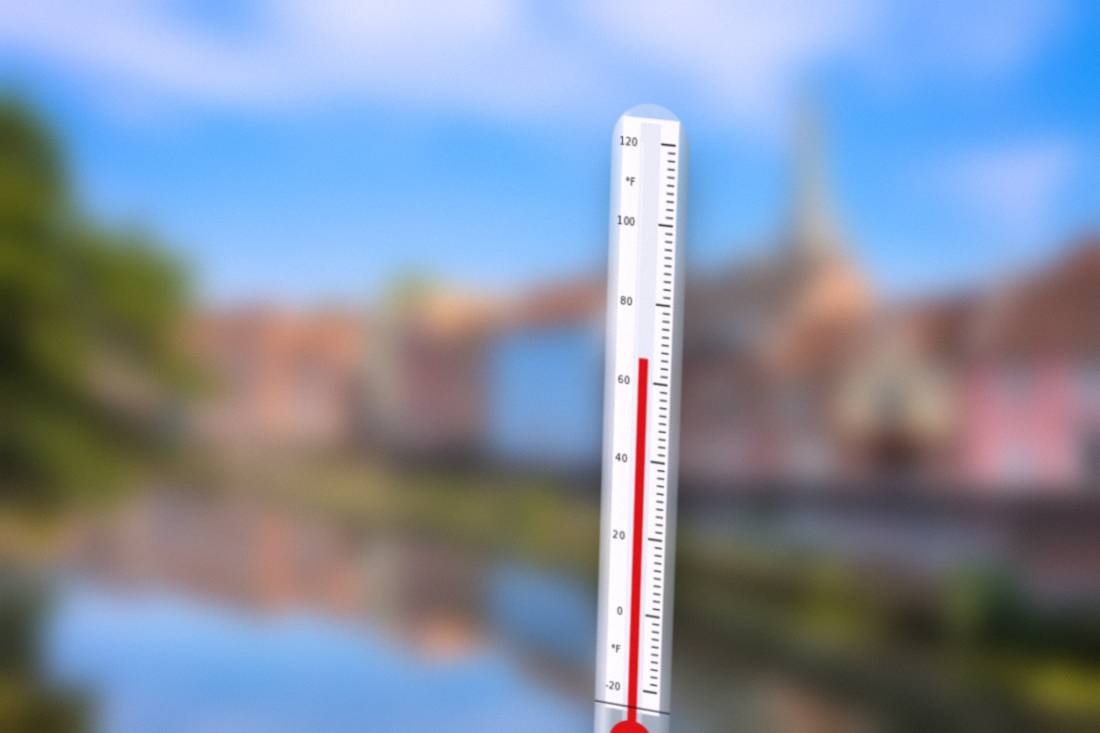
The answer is 66 °F
